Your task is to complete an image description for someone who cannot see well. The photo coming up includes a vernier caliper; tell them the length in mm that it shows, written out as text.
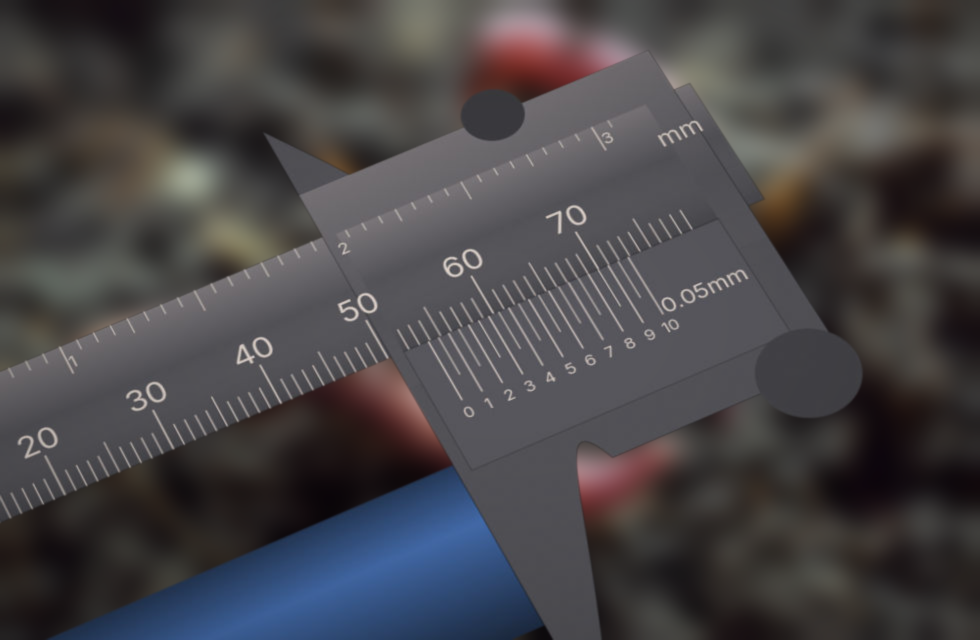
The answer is 53.8 mm
